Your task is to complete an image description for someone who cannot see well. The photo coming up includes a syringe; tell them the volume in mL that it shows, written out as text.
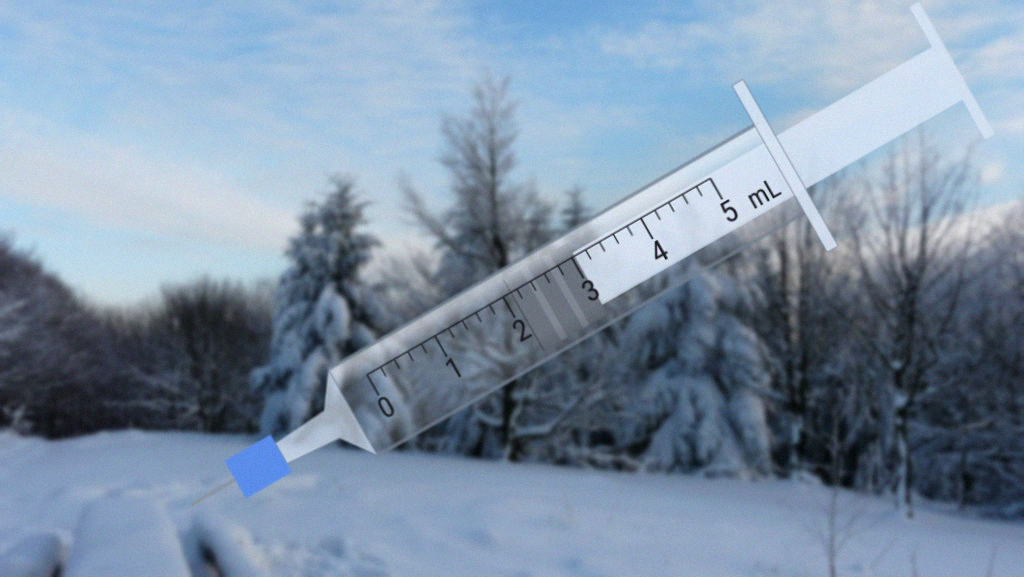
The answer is 2.1 mL
